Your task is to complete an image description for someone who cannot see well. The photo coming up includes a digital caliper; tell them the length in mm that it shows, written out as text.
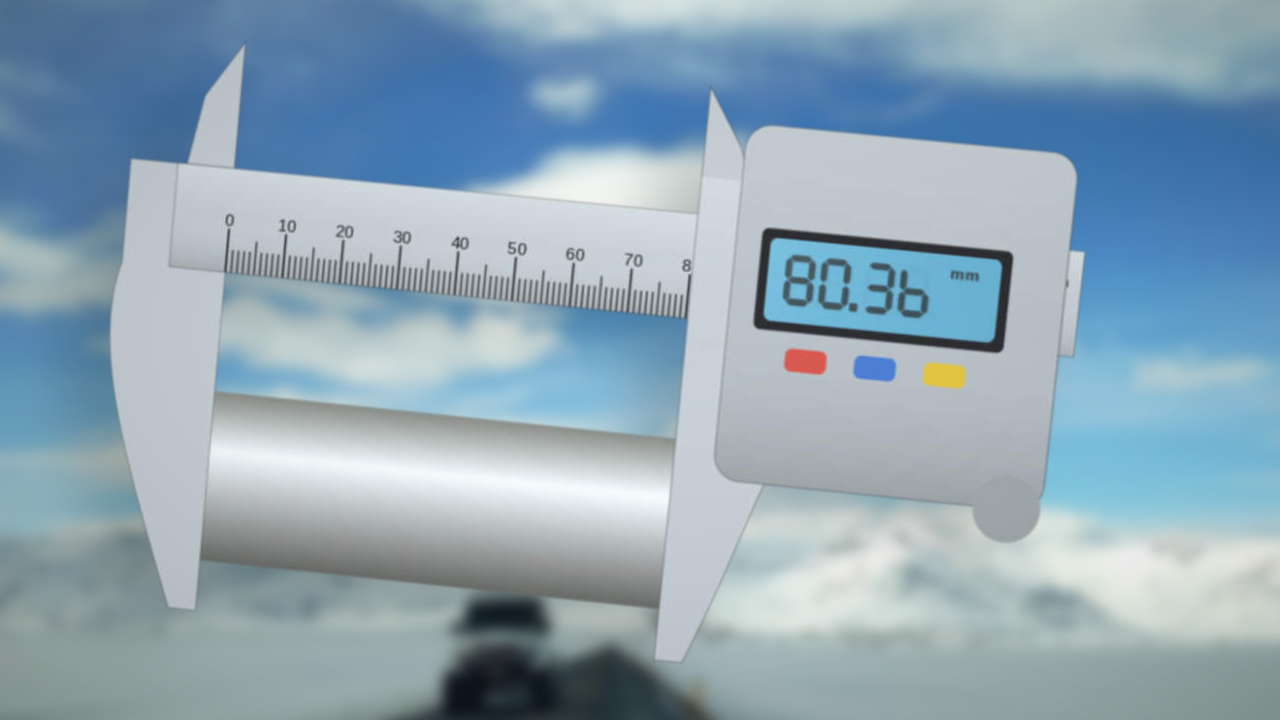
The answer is 80.36 mm
